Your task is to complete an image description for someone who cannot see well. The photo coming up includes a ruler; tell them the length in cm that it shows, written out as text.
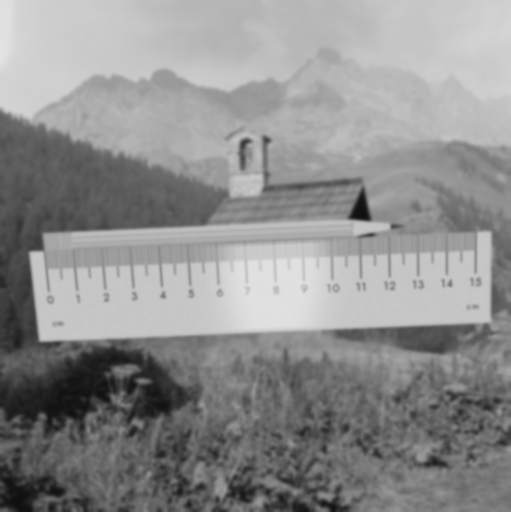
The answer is 12.5 cm
